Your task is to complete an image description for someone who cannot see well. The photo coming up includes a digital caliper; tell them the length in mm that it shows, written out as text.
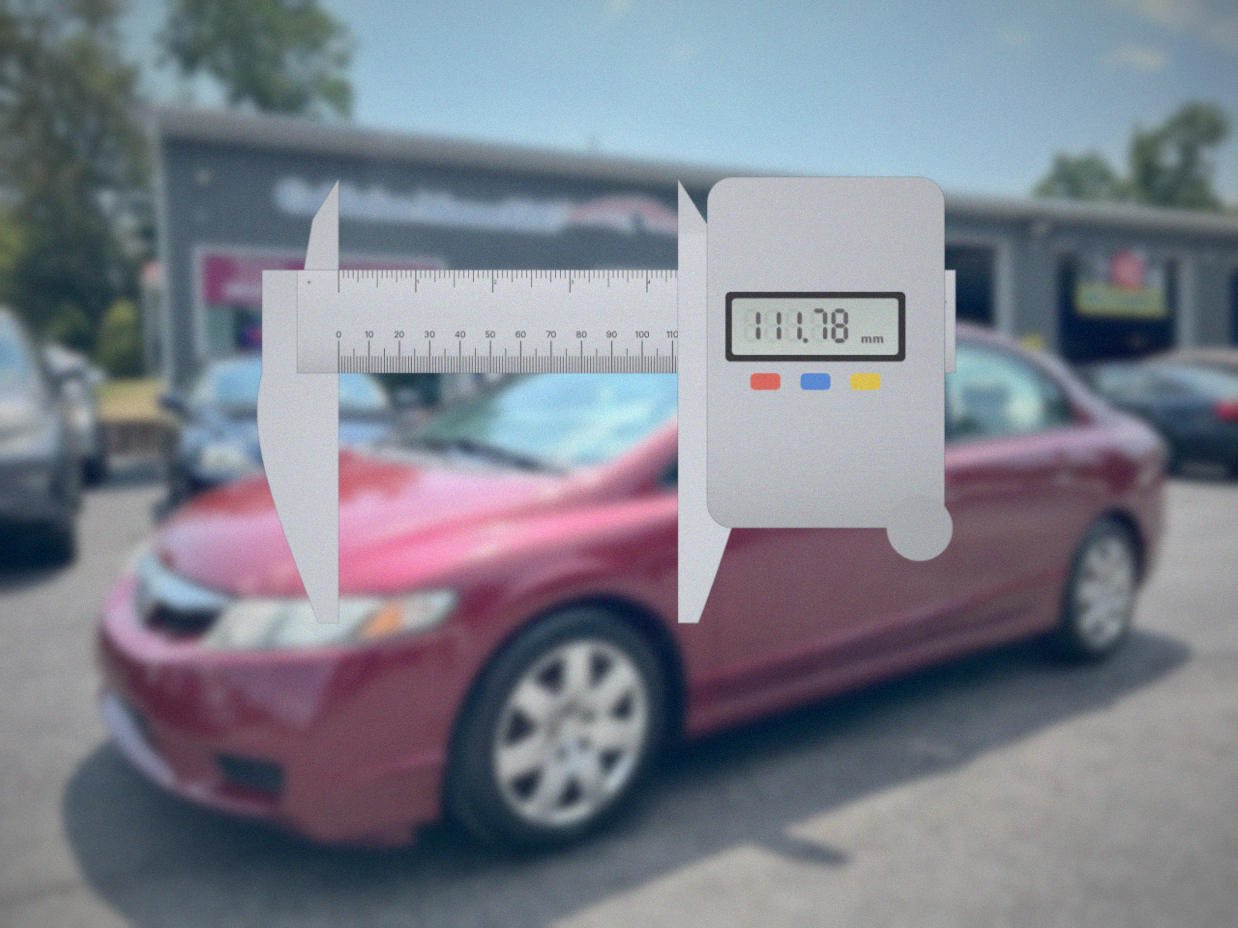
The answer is 111.78 mm
